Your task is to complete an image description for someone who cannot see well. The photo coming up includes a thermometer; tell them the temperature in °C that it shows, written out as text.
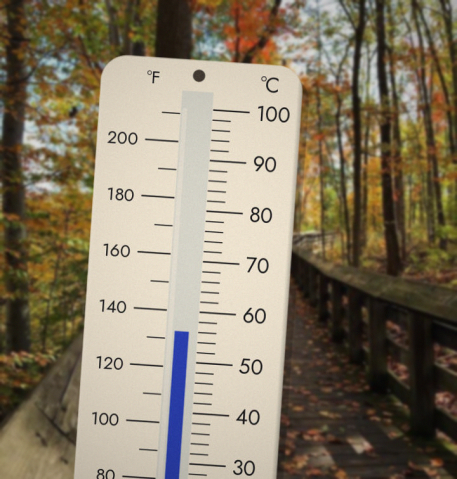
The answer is 56 °C
